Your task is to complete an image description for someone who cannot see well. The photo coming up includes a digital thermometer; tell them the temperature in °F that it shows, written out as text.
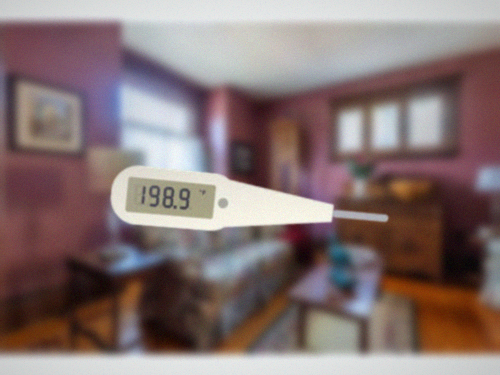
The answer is 198.9 °F
